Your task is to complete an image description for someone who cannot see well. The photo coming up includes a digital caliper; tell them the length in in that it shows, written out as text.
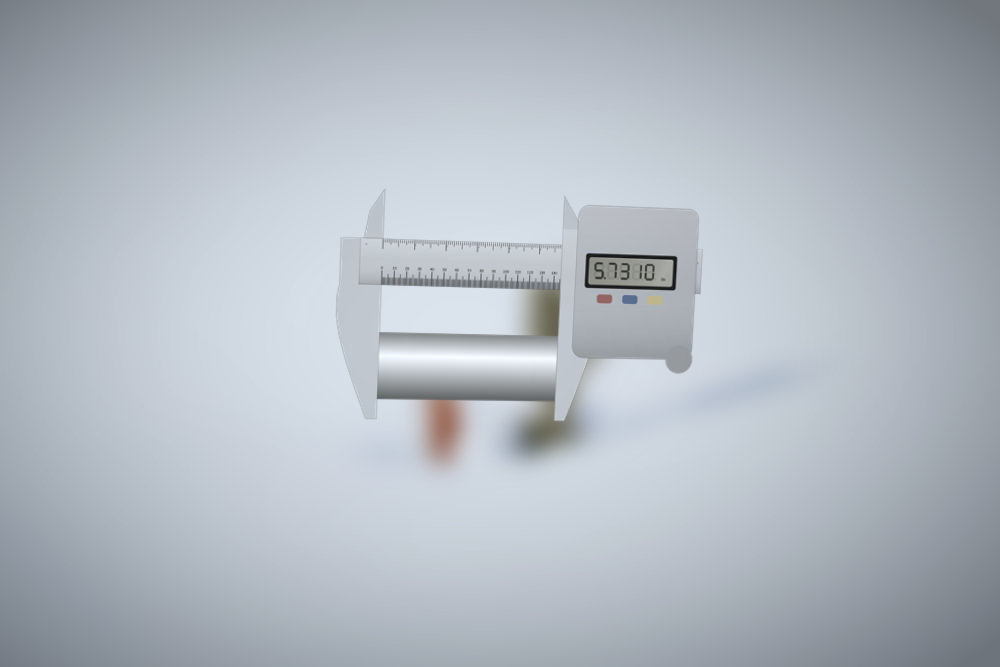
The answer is 5.7310 in
